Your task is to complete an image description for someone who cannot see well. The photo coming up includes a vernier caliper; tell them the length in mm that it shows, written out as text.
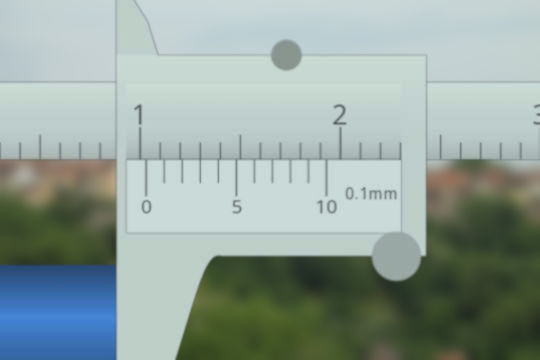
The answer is 10.3 mm
